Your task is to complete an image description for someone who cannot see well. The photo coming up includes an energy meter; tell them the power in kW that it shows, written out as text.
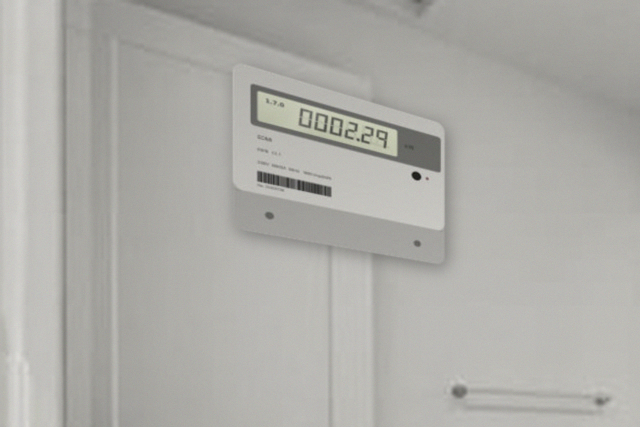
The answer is 2.29 kW
